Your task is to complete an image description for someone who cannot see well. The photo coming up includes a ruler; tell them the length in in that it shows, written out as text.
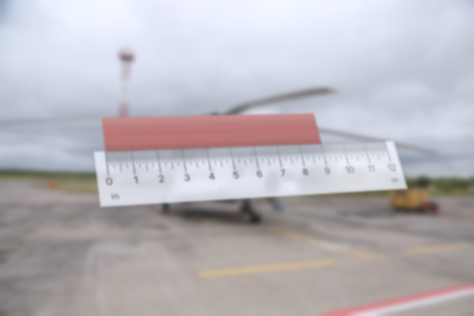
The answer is 9 in
